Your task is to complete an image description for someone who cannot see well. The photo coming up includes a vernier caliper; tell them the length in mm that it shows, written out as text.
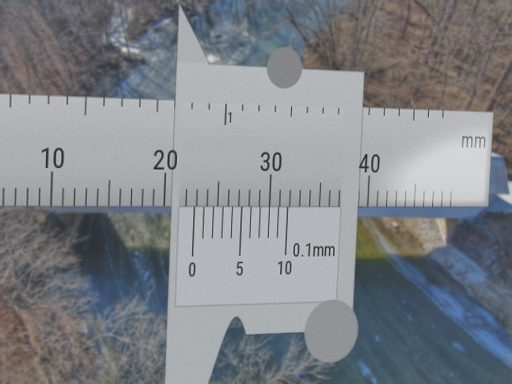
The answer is 22.8 mm
